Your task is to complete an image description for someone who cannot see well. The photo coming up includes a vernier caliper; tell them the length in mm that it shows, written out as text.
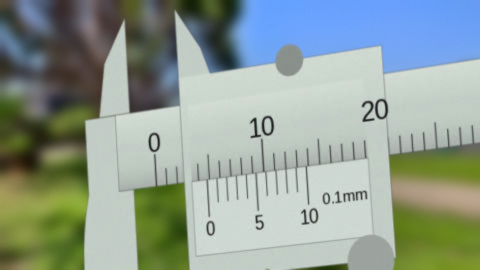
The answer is 4.8 mm
